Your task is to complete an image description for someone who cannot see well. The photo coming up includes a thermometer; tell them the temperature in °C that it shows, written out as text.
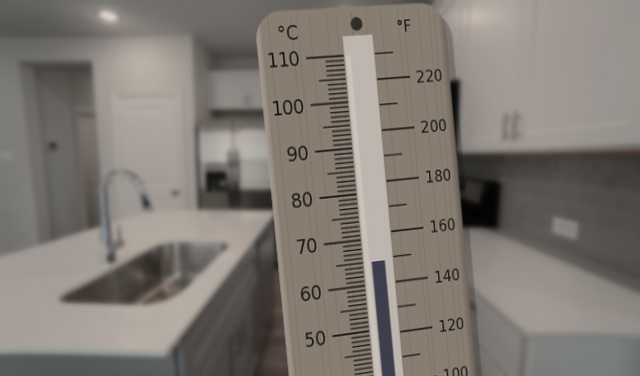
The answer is 65 °C
